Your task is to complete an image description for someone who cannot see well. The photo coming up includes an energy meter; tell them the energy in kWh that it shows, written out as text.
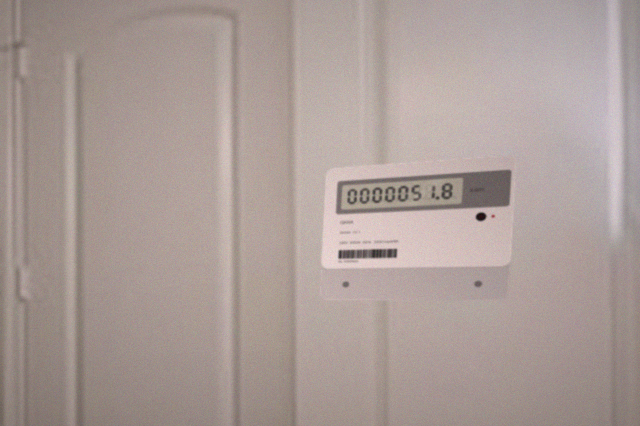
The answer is 51.8 kWh
